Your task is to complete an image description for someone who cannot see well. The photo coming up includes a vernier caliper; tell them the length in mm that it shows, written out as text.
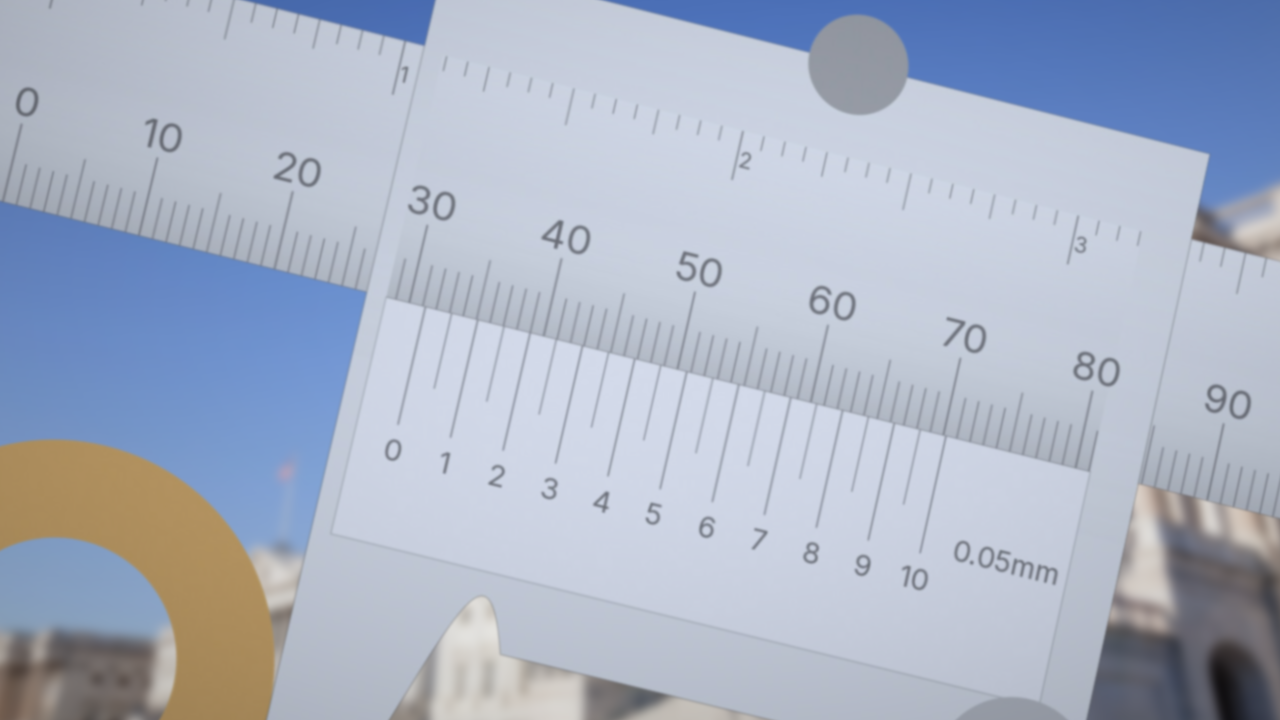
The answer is 31.2 mm
